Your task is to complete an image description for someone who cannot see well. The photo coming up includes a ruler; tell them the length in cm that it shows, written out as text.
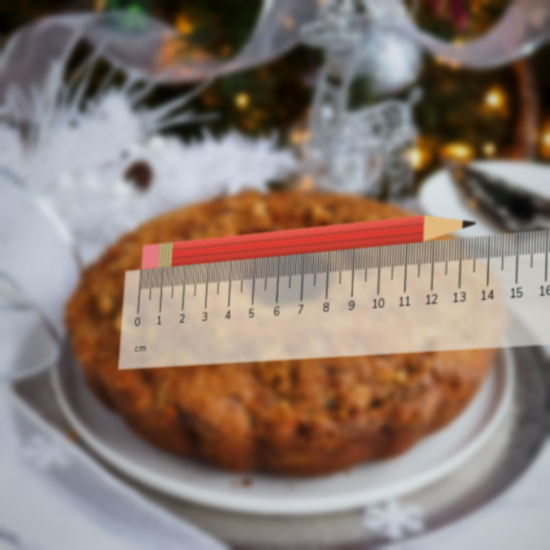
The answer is 13.5 cm
